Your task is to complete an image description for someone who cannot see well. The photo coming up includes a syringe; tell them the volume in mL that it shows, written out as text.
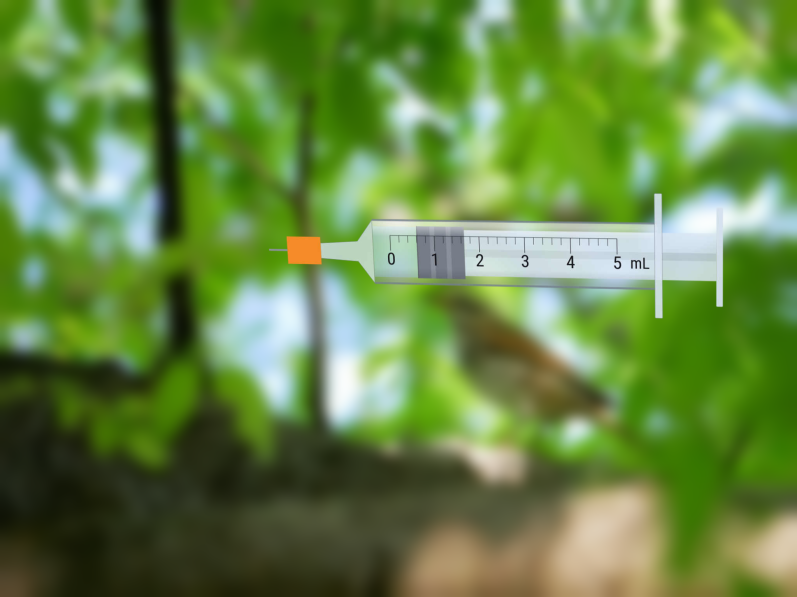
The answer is 0.6 mL
